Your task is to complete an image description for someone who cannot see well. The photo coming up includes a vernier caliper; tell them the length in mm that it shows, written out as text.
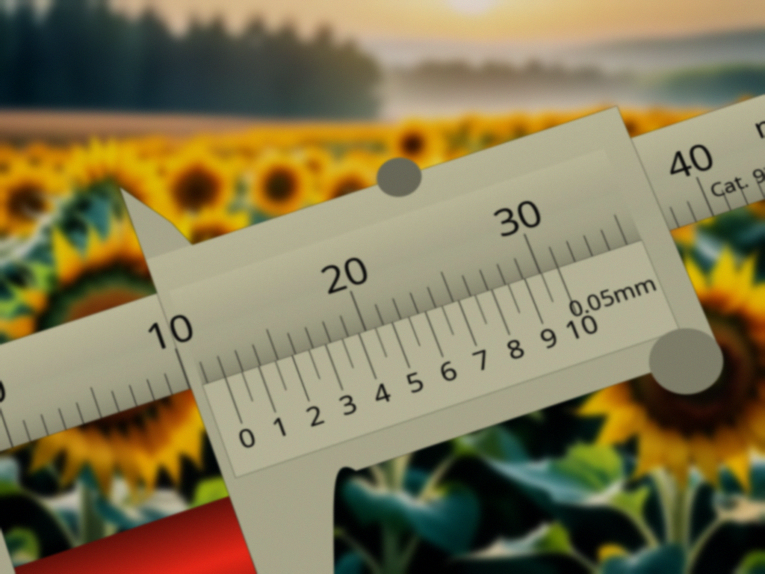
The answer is 12.0 mm
